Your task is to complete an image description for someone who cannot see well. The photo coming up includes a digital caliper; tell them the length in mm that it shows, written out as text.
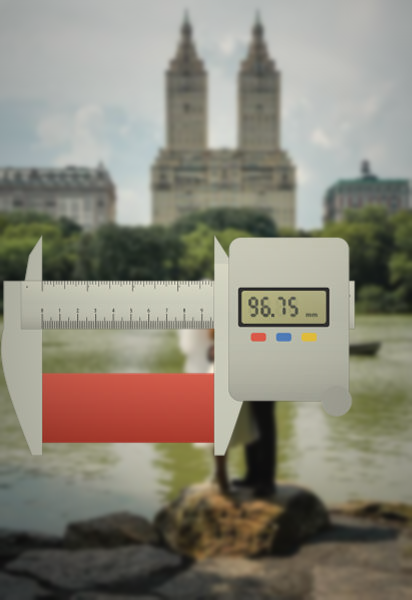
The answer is 96.75 mm
